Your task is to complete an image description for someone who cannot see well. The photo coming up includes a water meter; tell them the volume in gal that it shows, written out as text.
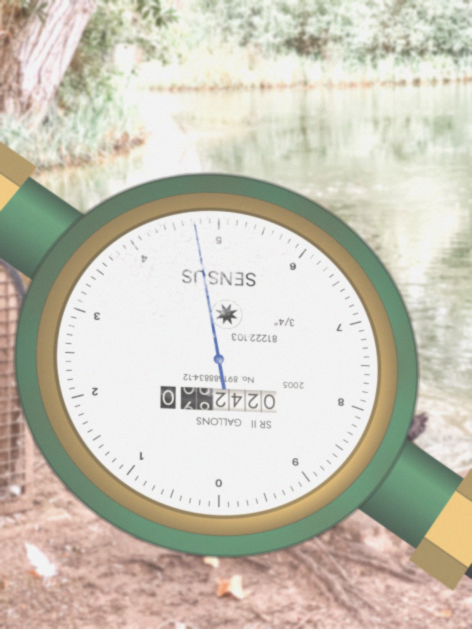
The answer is 242894.7 gal
